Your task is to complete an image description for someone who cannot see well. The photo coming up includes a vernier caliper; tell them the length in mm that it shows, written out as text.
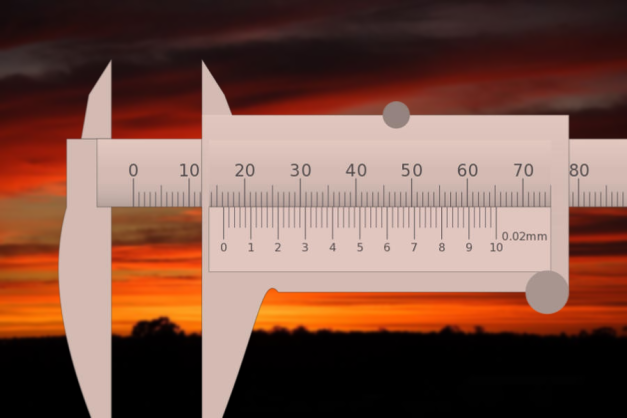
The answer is 16.2 mm
